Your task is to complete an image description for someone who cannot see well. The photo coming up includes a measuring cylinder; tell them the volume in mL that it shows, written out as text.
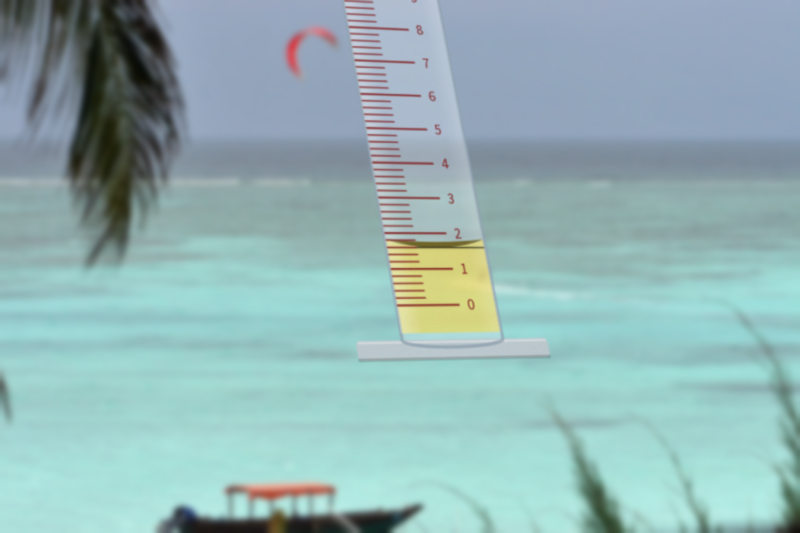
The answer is 1.6 mL
